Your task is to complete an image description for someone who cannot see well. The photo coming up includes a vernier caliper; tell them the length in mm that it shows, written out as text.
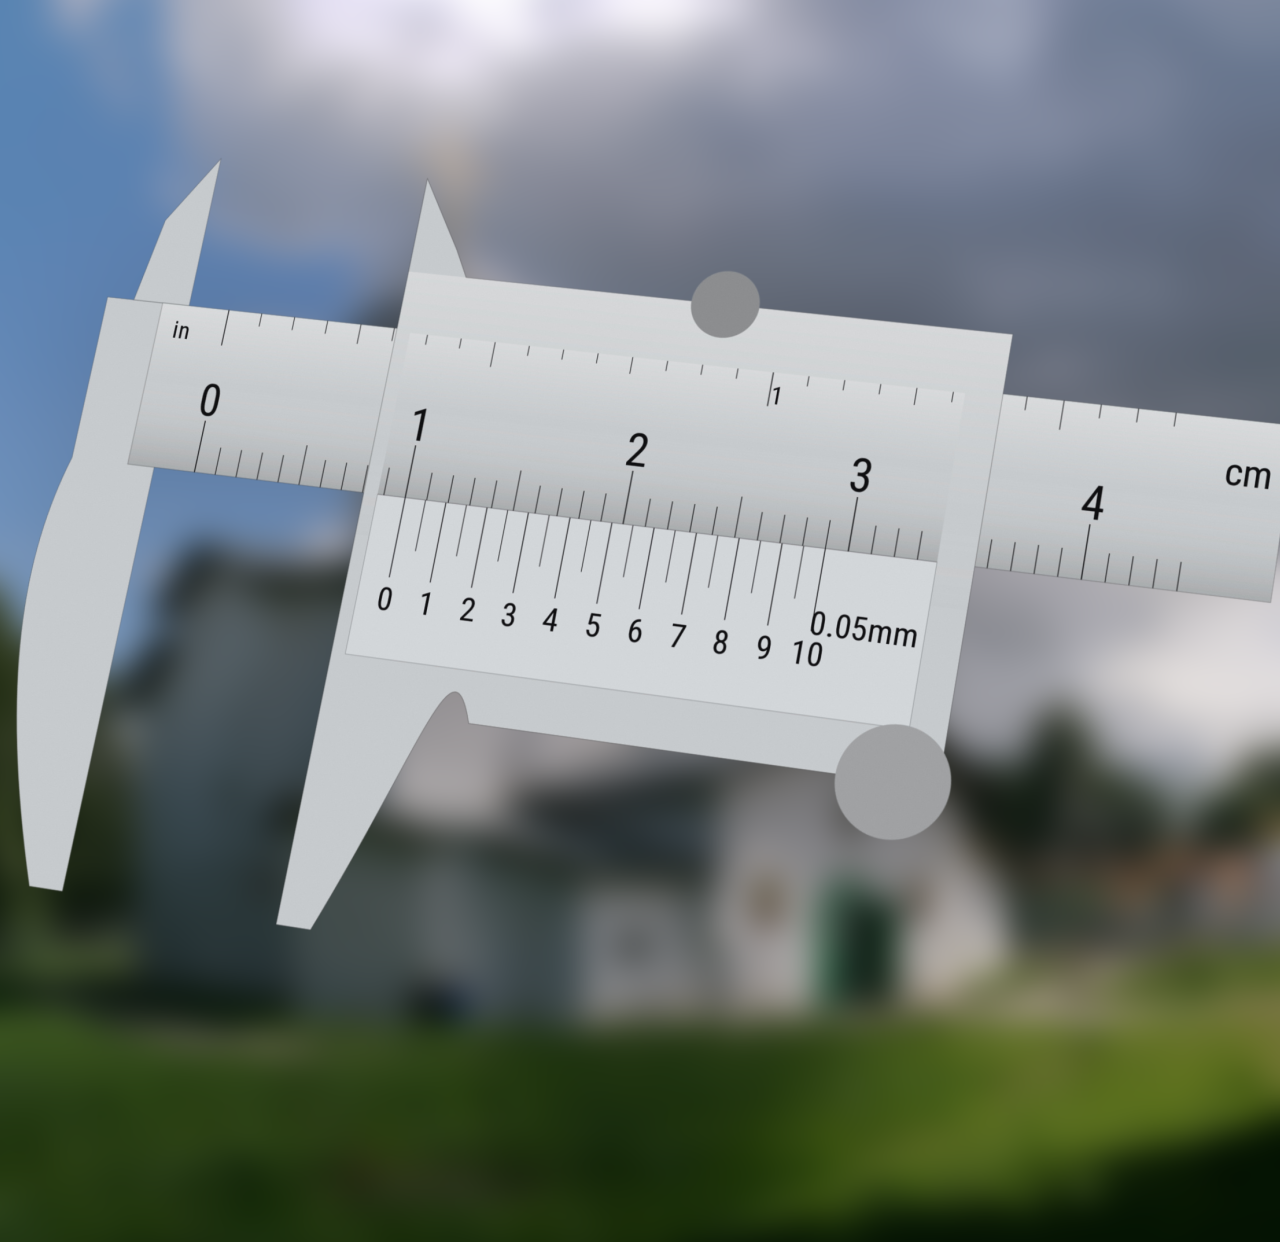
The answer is 10.0 mm
